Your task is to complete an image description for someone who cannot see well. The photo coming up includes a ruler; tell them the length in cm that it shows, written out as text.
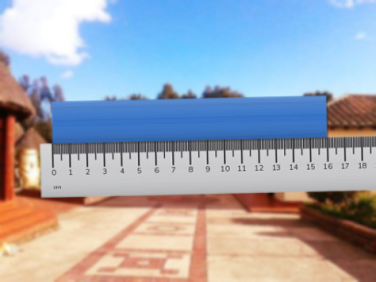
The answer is 16 cm
